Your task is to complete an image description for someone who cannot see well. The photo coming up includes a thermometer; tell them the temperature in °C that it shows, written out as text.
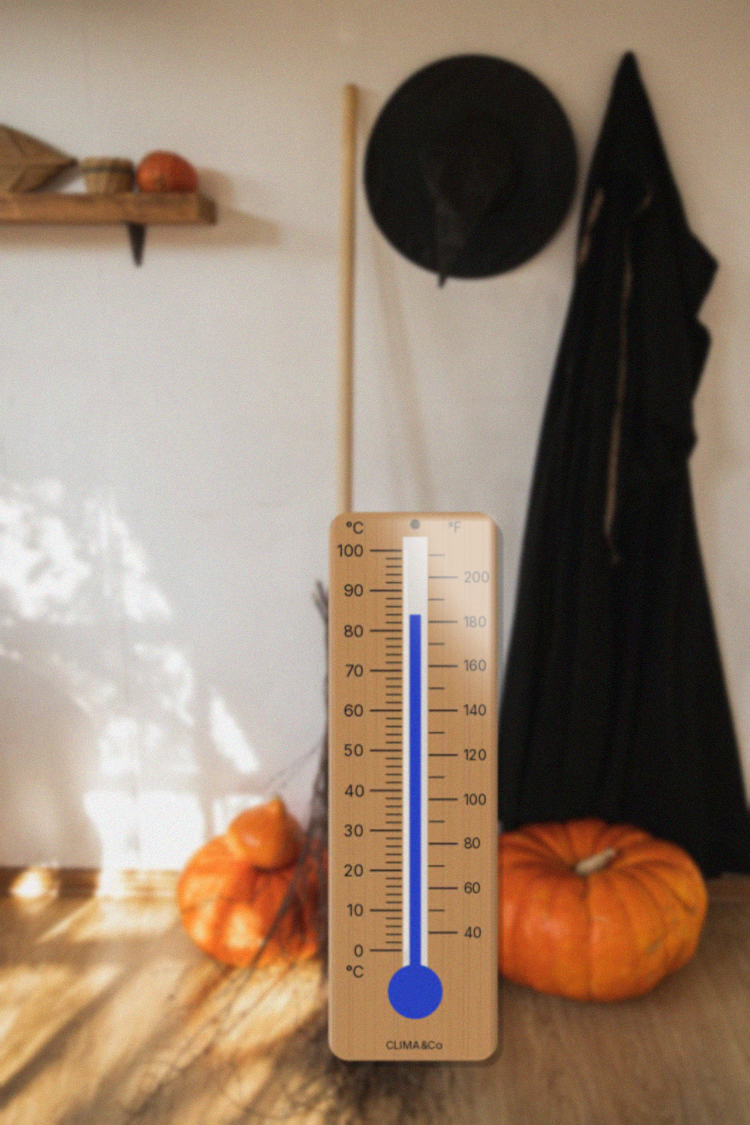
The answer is 84 °C
